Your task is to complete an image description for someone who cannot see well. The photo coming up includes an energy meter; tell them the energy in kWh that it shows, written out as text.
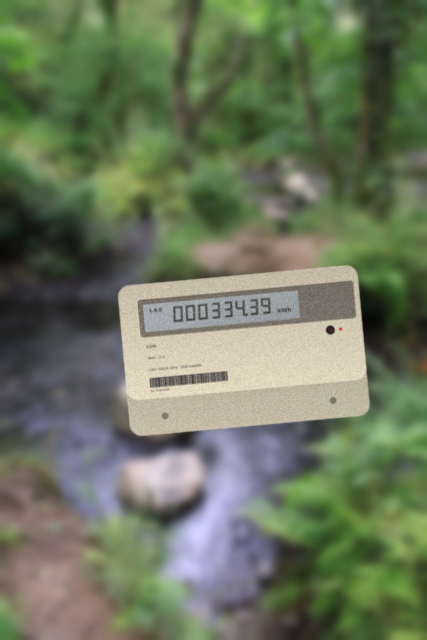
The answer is 334.39 kWh
